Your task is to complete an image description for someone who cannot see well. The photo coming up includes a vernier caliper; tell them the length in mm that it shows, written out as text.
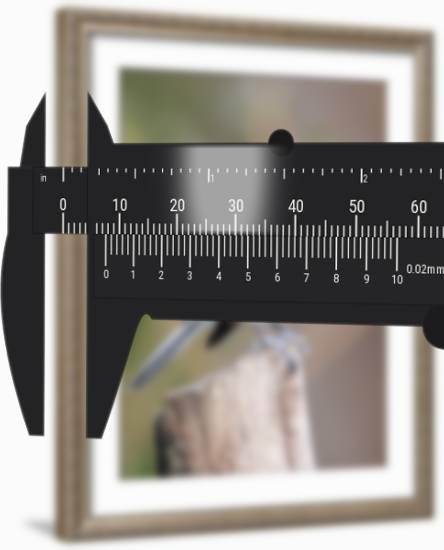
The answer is 7.6 mm
